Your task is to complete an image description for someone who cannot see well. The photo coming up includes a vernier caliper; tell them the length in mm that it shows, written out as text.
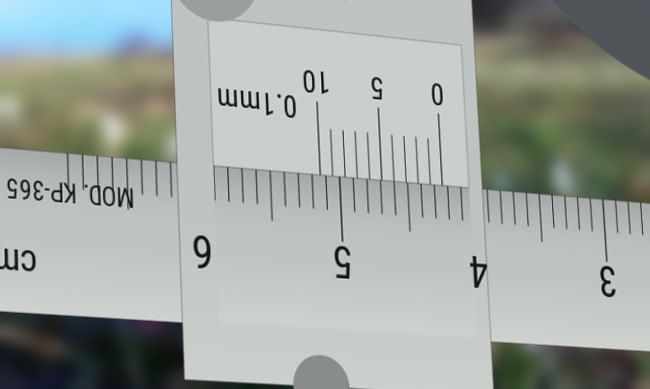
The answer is 42.4 mm
